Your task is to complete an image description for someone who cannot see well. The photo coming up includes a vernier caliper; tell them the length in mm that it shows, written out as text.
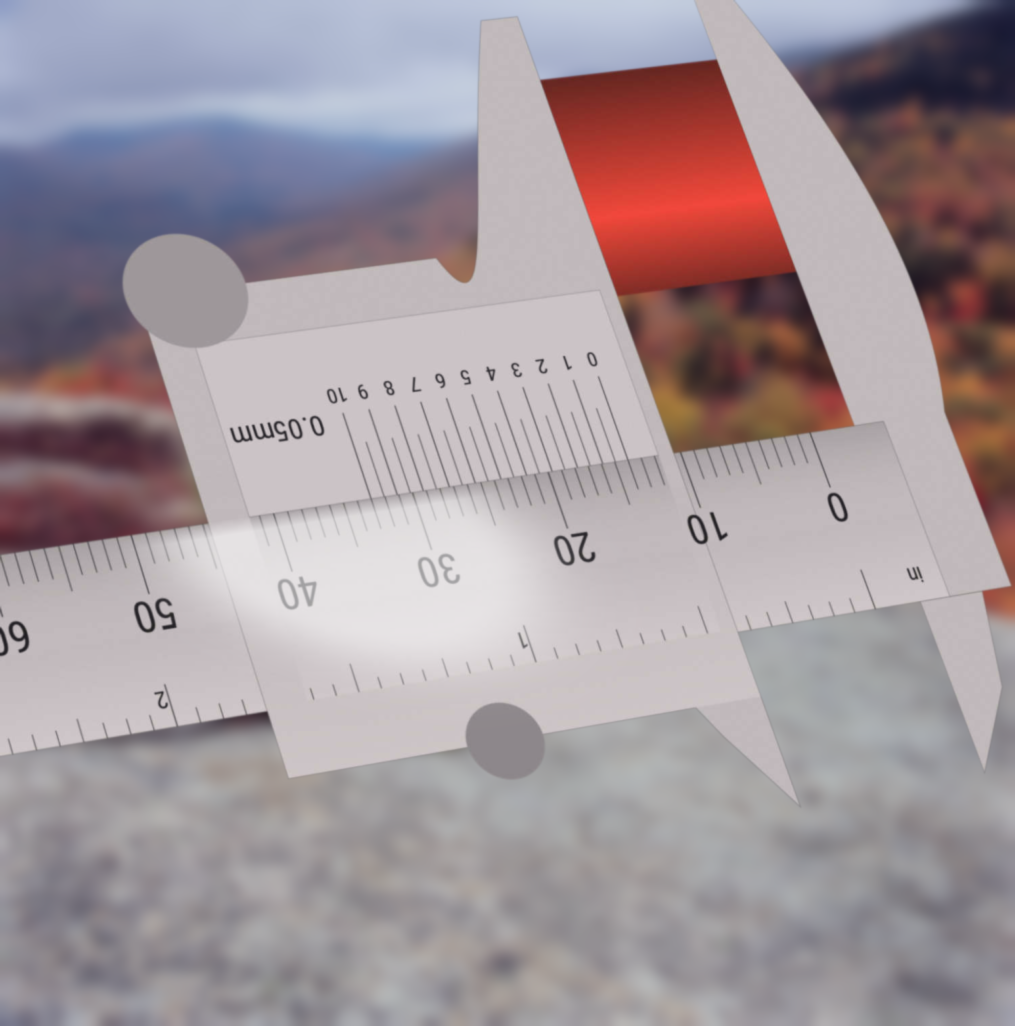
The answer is 14.0 mm
